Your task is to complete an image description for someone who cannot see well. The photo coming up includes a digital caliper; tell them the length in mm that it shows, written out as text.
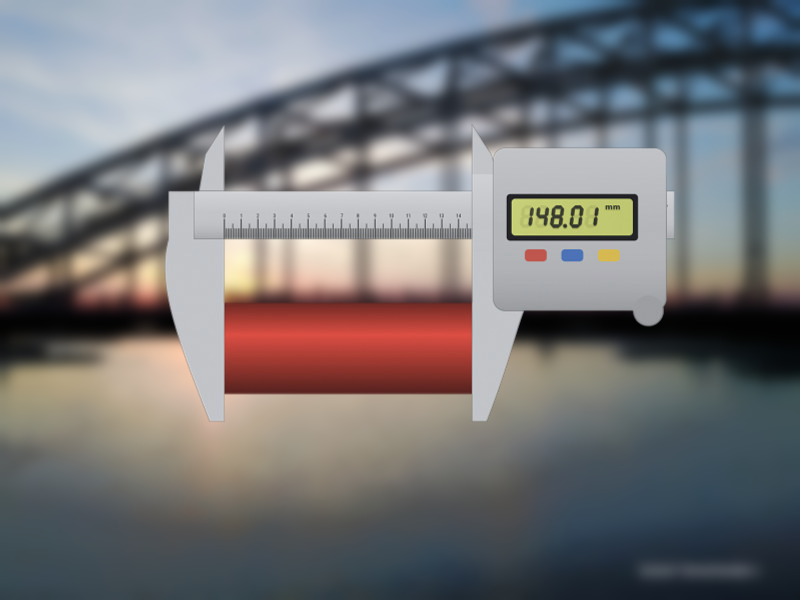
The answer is 148.01 mm
